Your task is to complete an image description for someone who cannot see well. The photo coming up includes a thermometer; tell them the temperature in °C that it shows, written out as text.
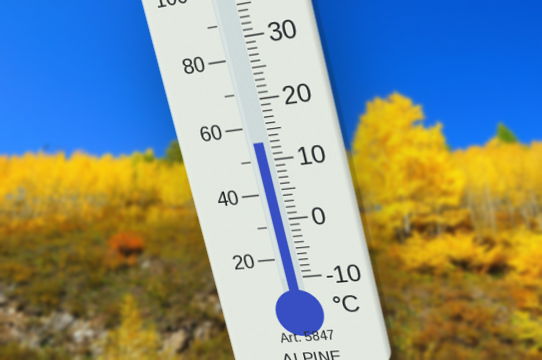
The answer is 13 °C
